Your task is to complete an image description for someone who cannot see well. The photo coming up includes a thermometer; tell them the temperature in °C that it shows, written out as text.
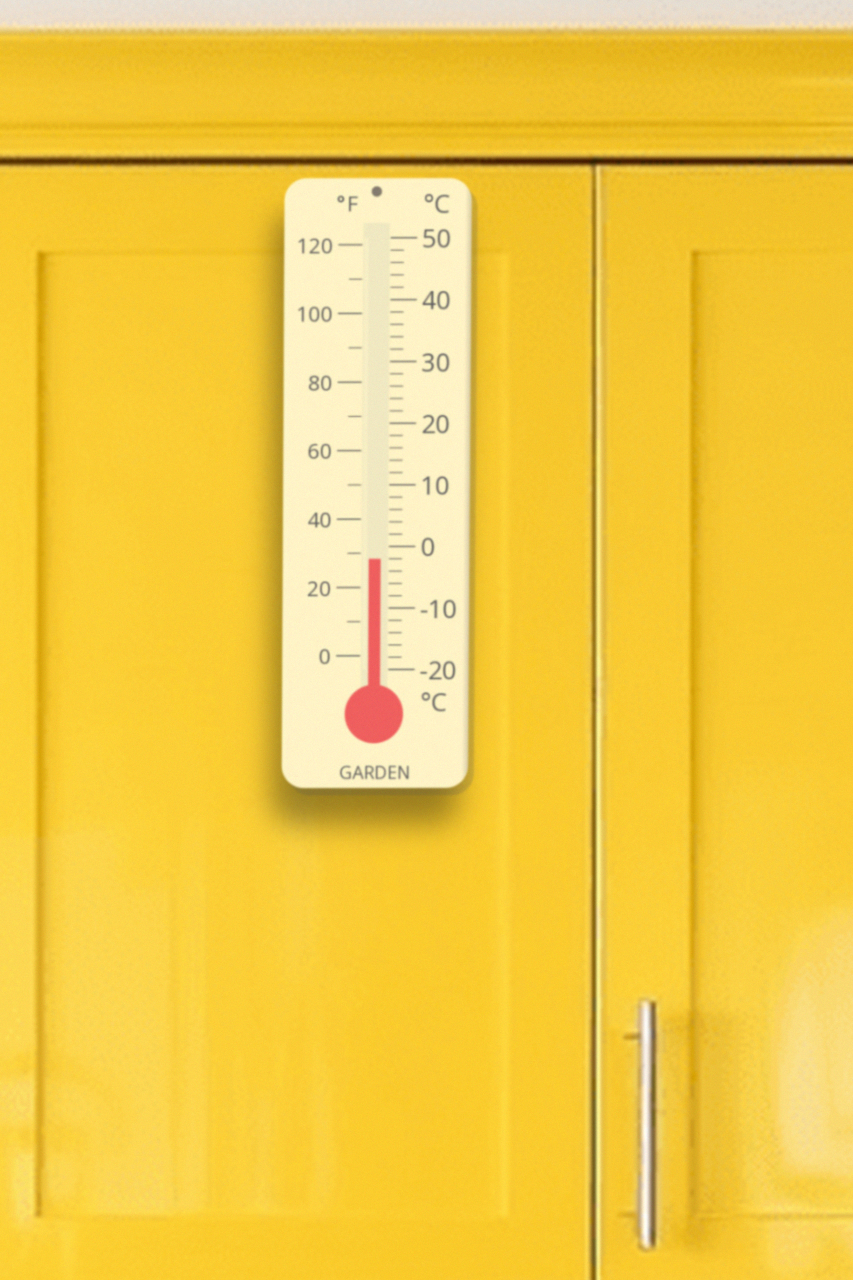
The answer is -2 °C
